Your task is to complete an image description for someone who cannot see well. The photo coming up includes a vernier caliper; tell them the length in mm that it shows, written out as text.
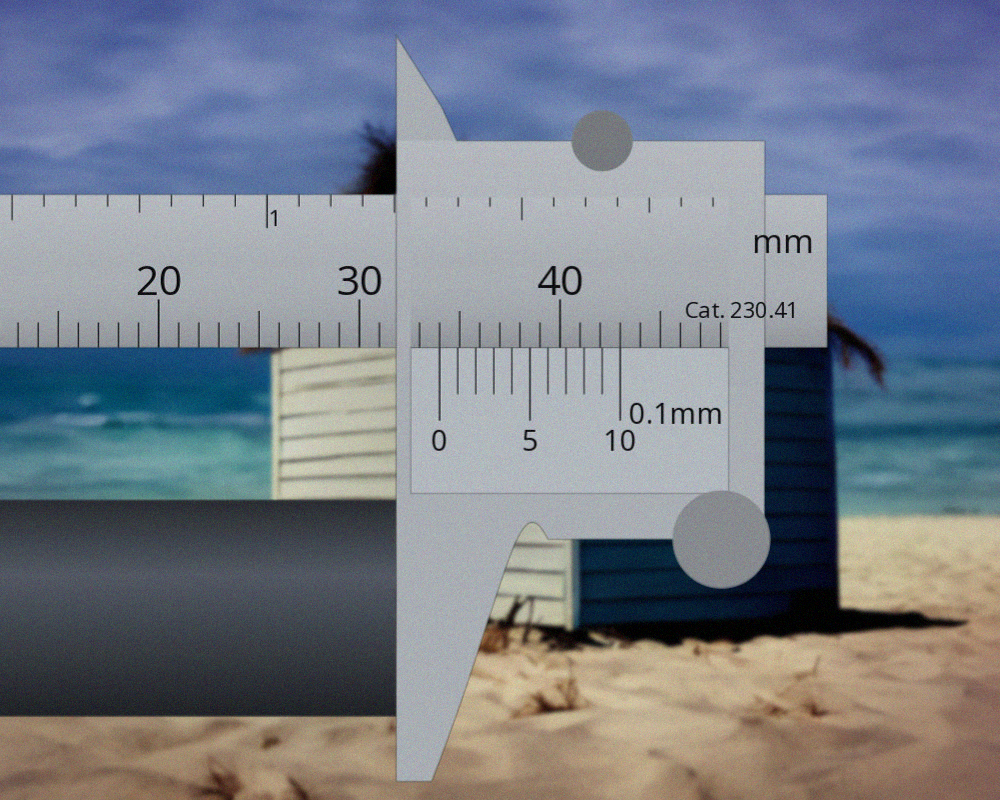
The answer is 34.0 mm
